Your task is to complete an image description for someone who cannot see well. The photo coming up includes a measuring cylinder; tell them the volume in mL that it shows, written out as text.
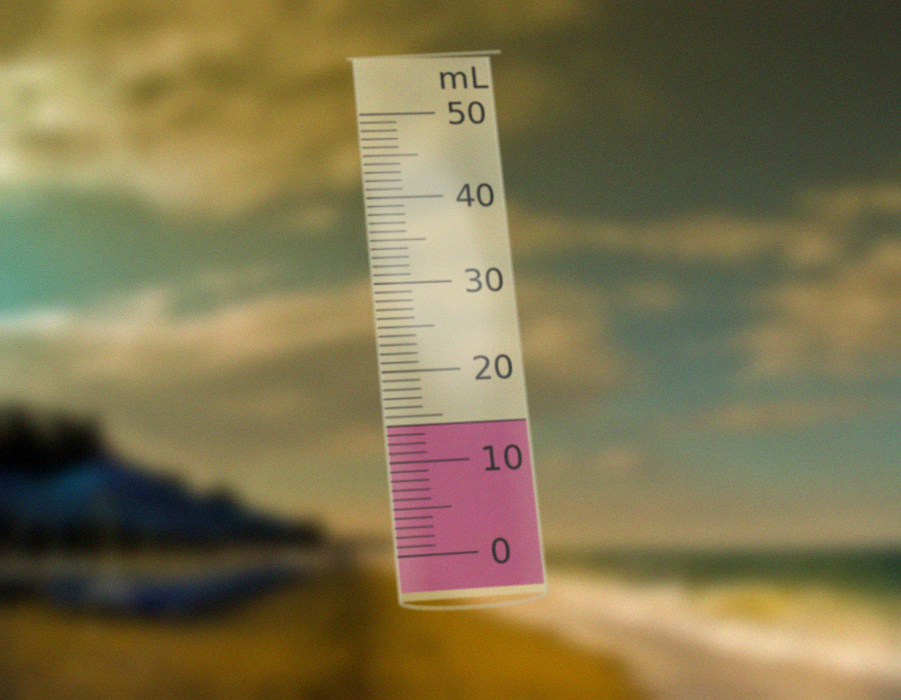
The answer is 14 mL
